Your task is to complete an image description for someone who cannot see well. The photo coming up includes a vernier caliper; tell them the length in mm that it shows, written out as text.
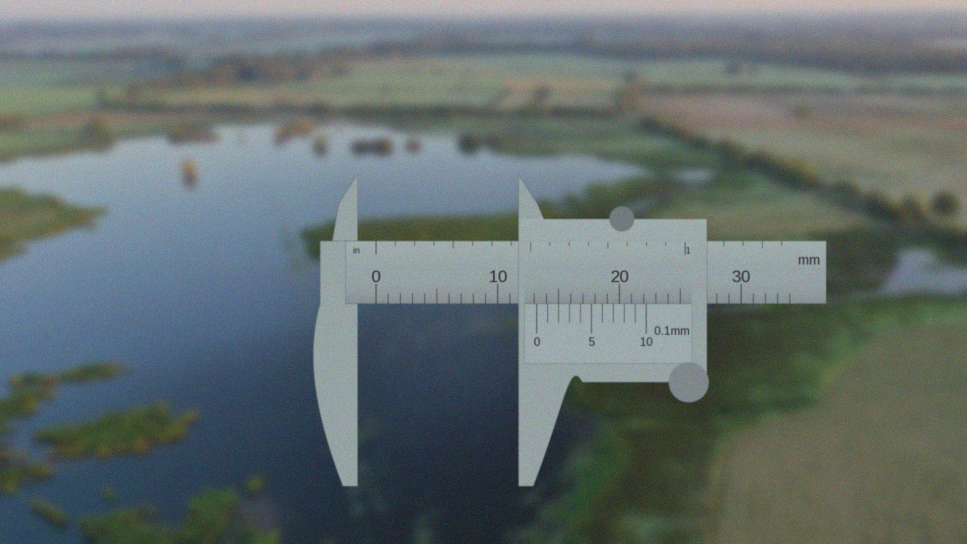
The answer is 13.2 mm
